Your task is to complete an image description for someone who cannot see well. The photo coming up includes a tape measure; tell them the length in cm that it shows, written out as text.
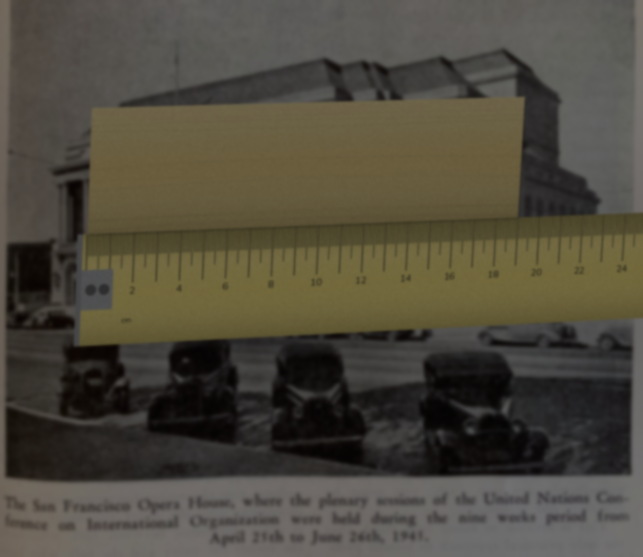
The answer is 19 cm
